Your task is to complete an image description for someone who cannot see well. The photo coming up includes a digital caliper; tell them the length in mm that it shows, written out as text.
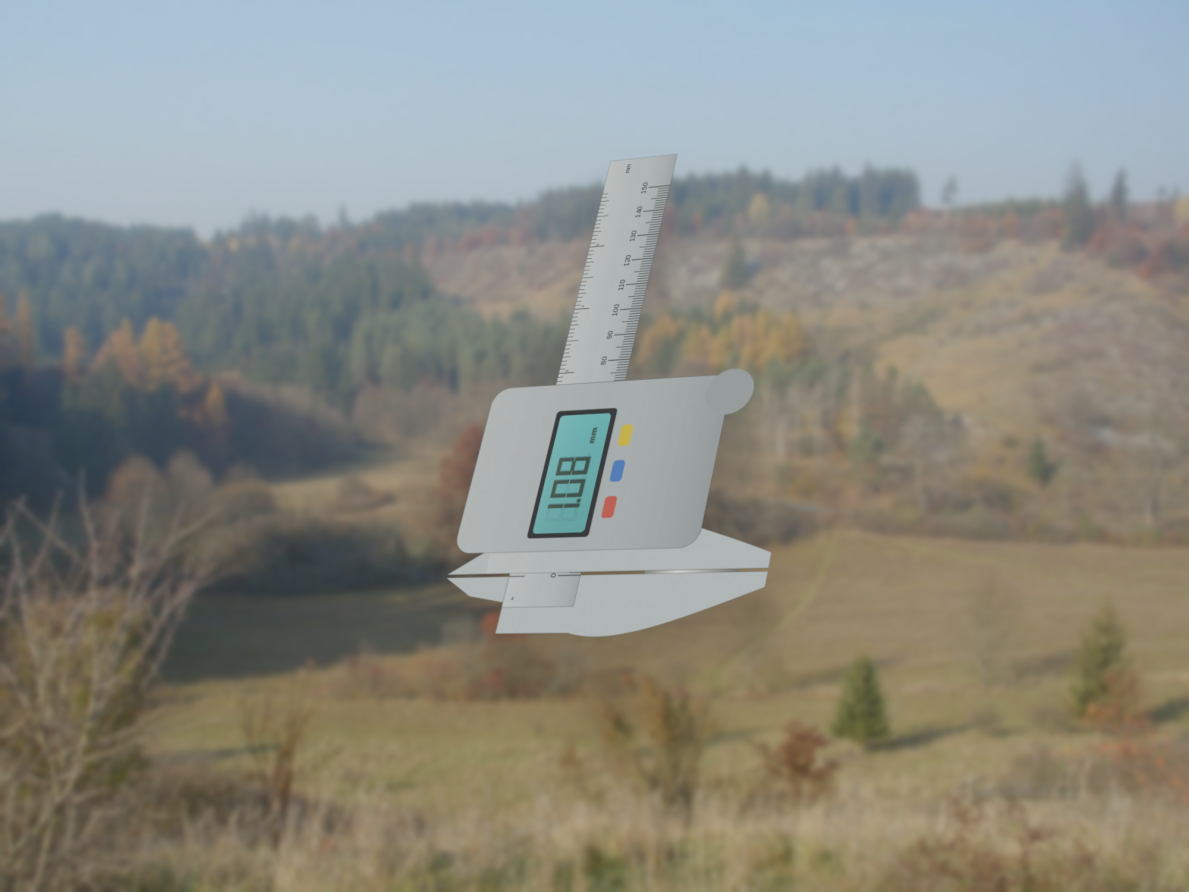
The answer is 1.08 mm
